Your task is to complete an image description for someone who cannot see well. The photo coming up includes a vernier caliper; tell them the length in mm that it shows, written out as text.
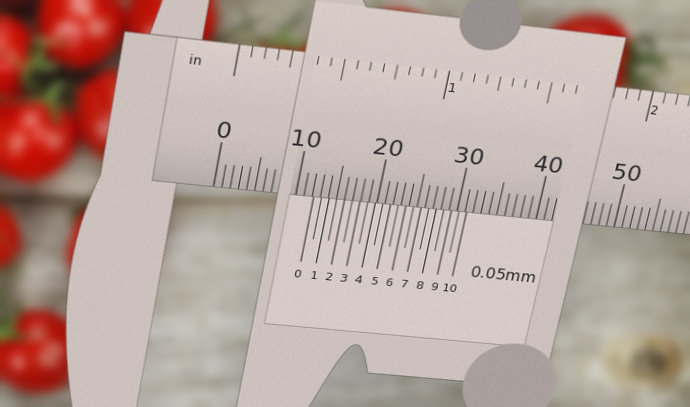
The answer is 12.2 mm
